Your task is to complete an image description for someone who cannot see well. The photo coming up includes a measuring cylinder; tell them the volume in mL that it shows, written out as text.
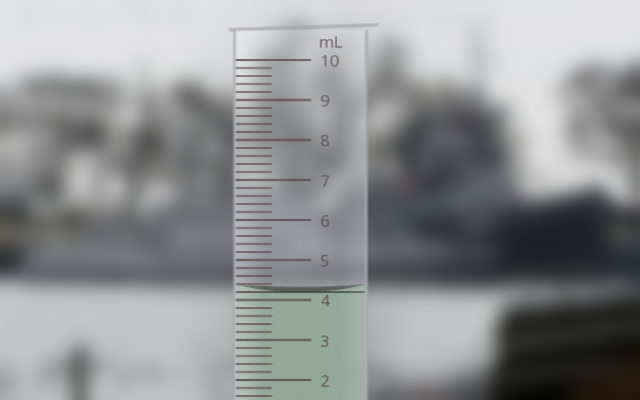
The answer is 4.2 mL
